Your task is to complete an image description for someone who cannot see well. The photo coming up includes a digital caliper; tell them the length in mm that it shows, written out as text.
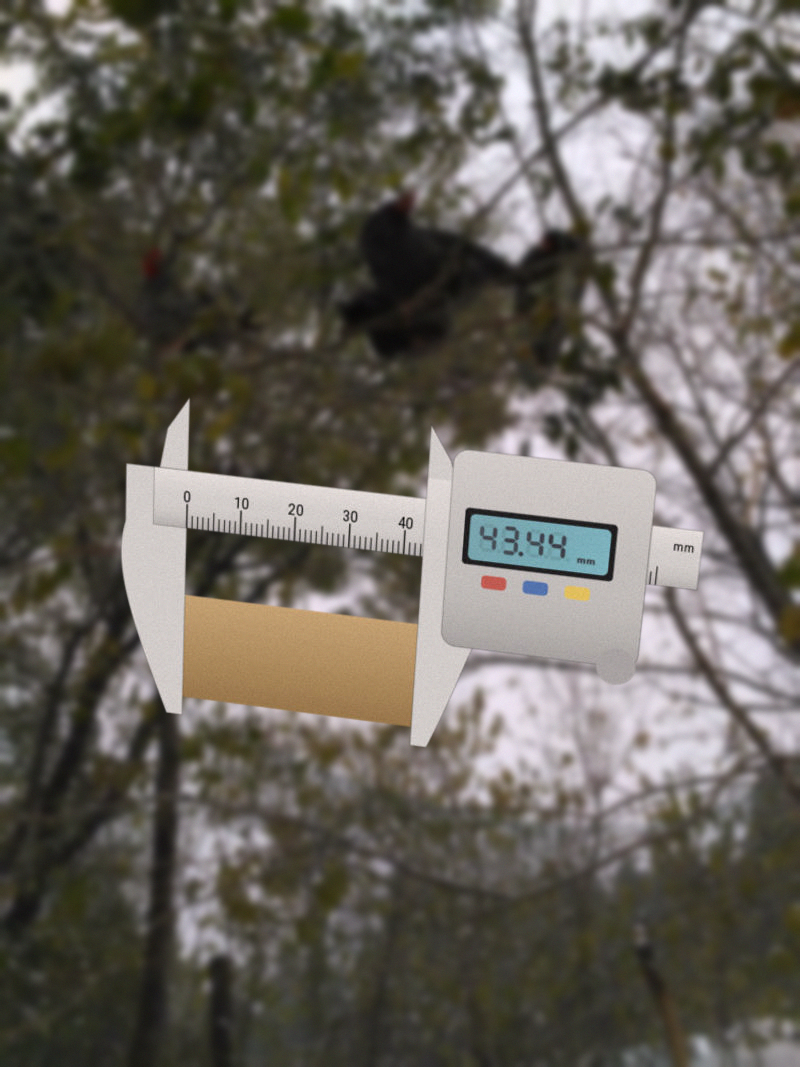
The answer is 43.44 mm
